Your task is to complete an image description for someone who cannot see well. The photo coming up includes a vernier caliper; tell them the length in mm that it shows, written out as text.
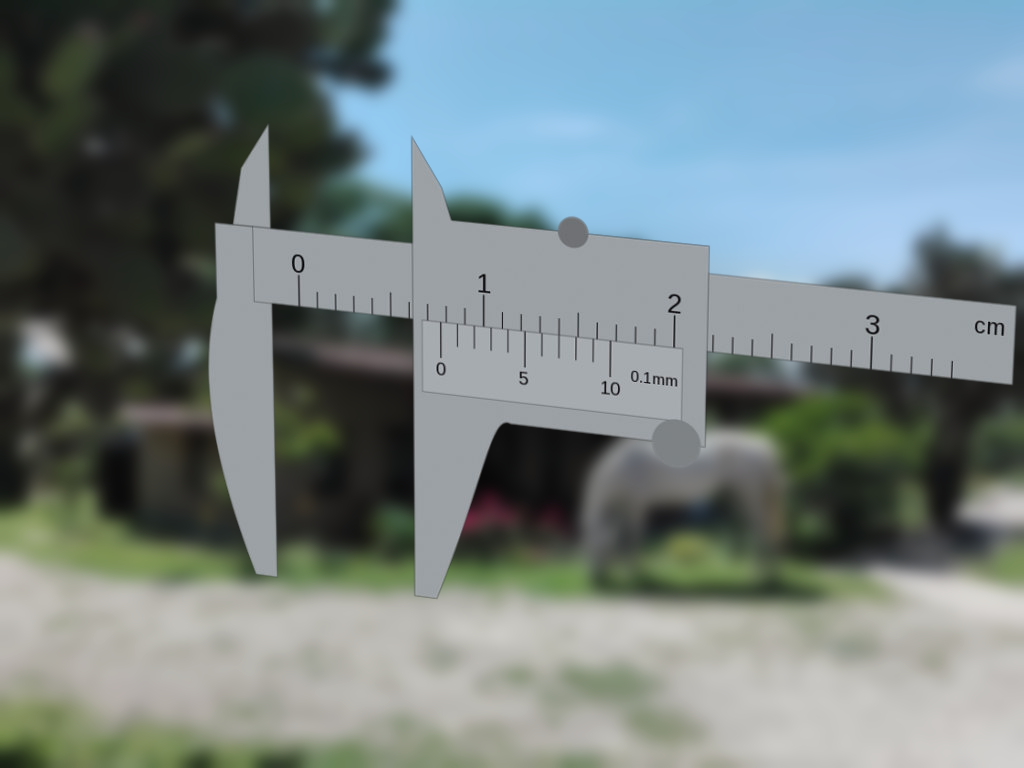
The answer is 7.7 mm
